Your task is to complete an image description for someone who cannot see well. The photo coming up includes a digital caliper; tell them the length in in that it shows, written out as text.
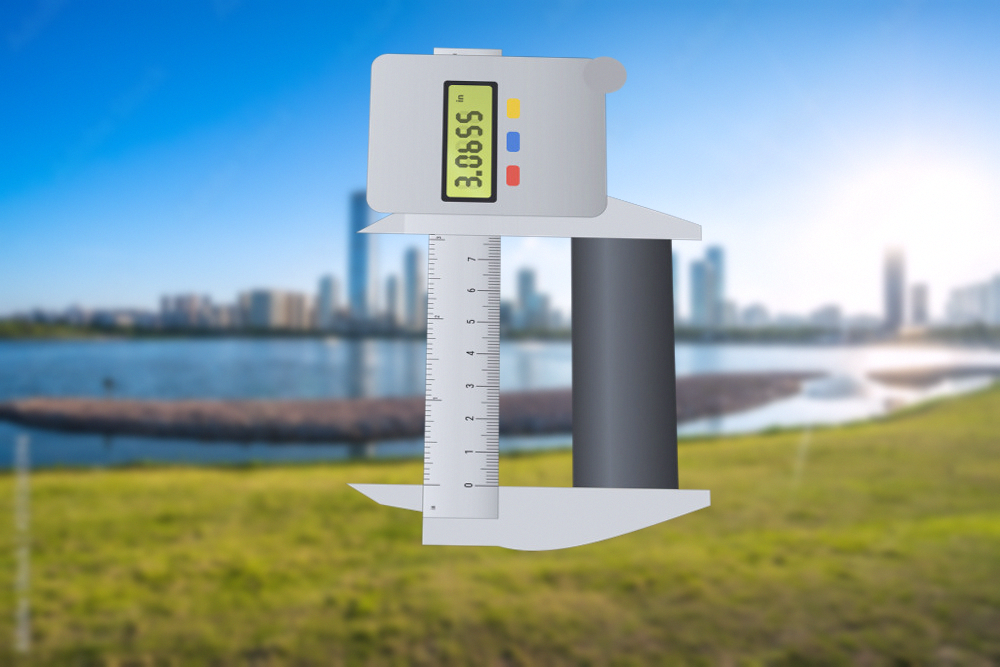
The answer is 3.0655 in
